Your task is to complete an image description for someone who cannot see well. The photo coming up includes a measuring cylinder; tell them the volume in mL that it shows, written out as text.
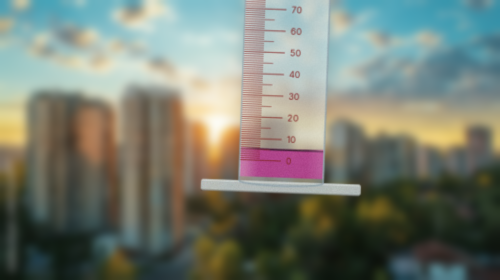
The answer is 5 mL
